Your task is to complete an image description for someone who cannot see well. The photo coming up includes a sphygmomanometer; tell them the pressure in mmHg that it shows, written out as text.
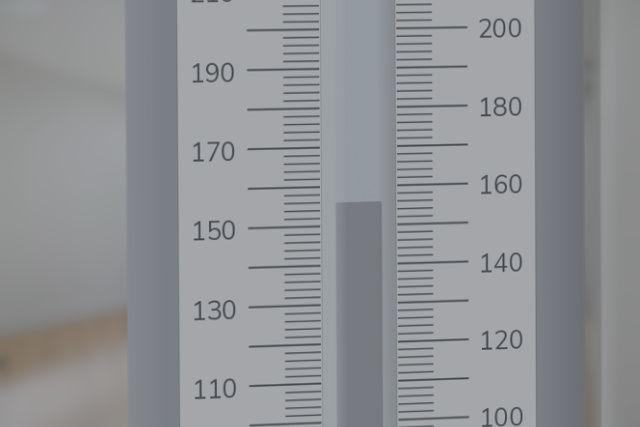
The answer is 156 mmHg
